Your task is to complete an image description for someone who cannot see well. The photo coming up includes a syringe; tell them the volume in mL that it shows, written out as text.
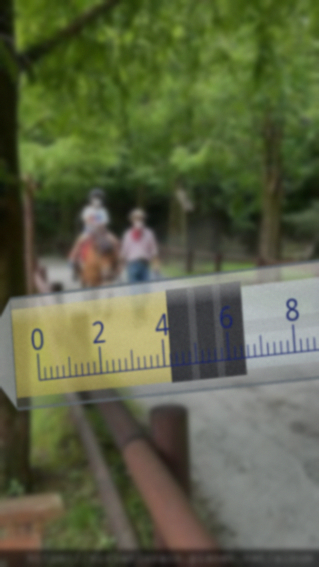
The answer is 4.2 mL
